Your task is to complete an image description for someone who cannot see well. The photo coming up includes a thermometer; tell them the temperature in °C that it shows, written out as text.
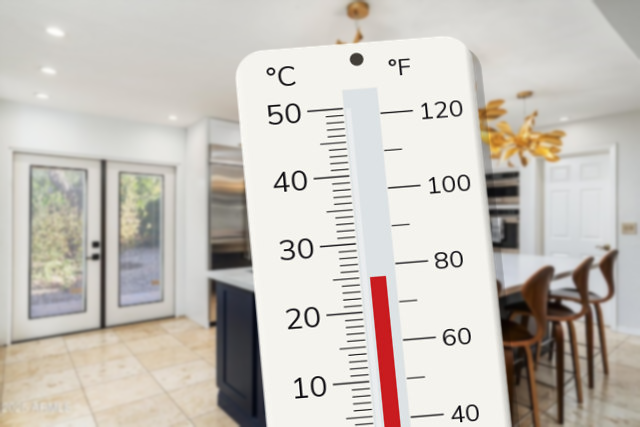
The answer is 25 °C
